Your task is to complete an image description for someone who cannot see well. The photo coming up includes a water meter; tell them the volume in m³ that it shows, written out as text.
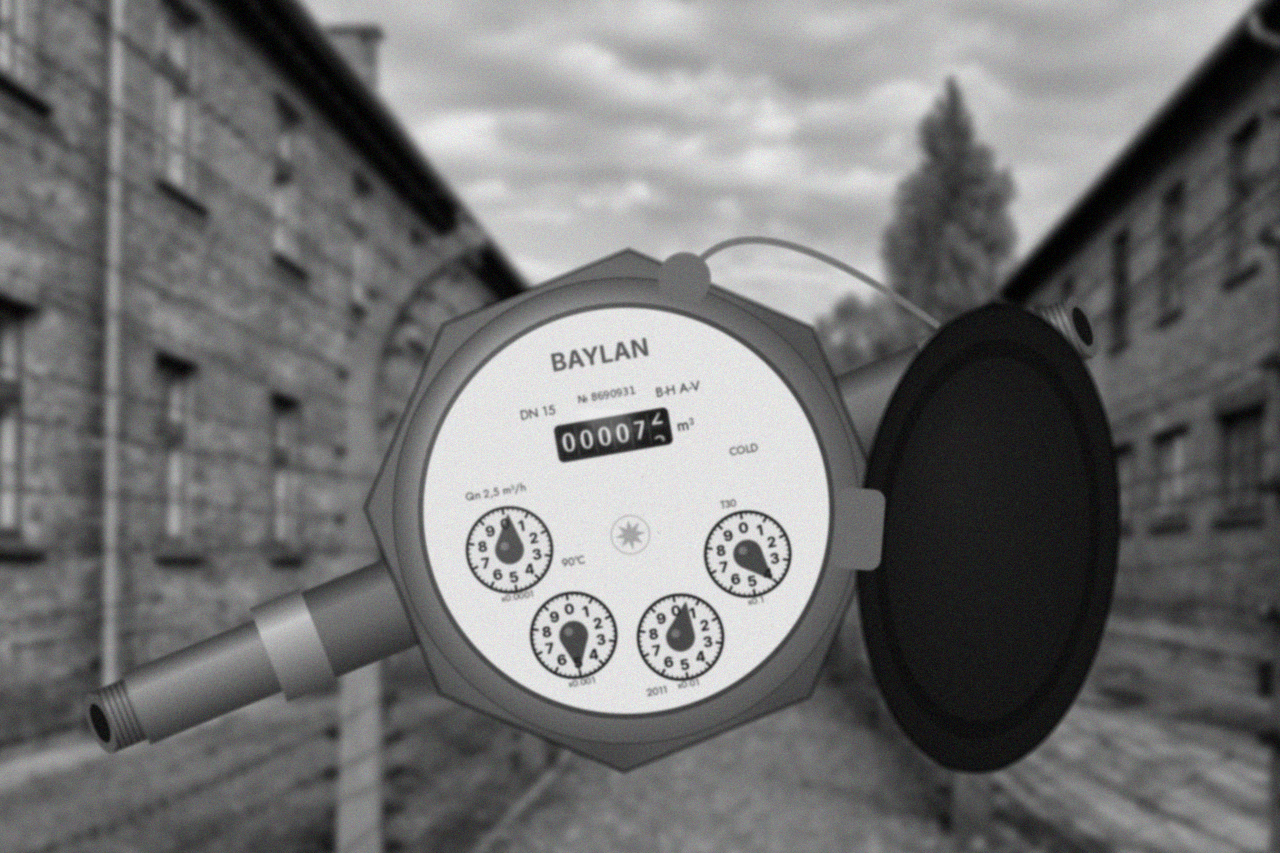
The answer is 72.4050 m³
